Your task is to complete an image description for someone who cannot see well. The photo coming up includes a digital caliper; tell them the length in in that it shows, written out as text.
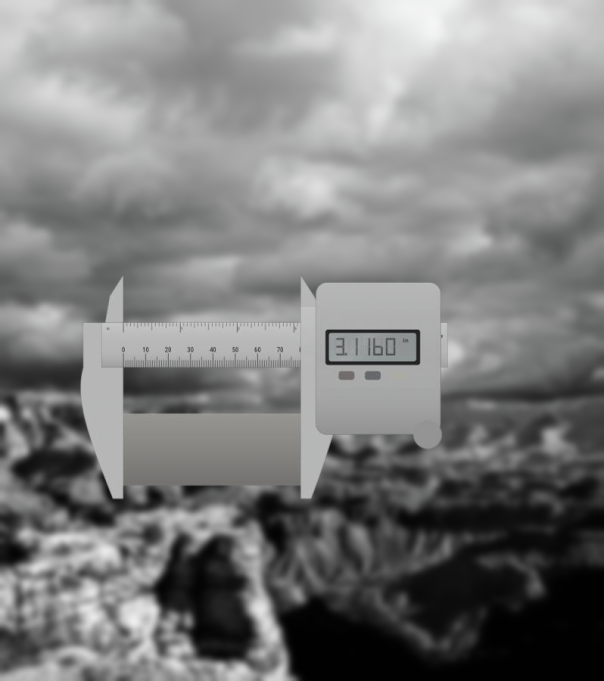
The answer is 3.1160 in
